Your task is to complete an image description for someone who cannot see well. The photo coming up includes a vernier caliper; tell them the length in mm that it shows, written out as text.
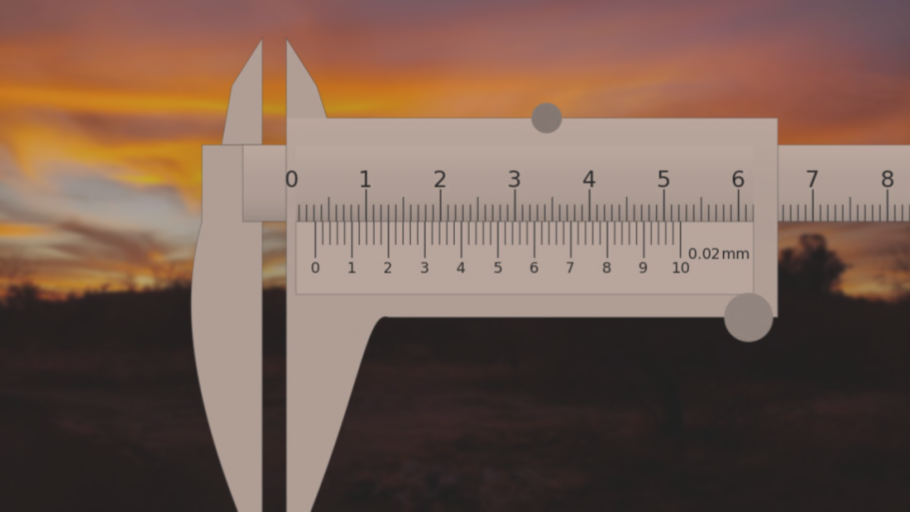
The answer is 3.2 mm
